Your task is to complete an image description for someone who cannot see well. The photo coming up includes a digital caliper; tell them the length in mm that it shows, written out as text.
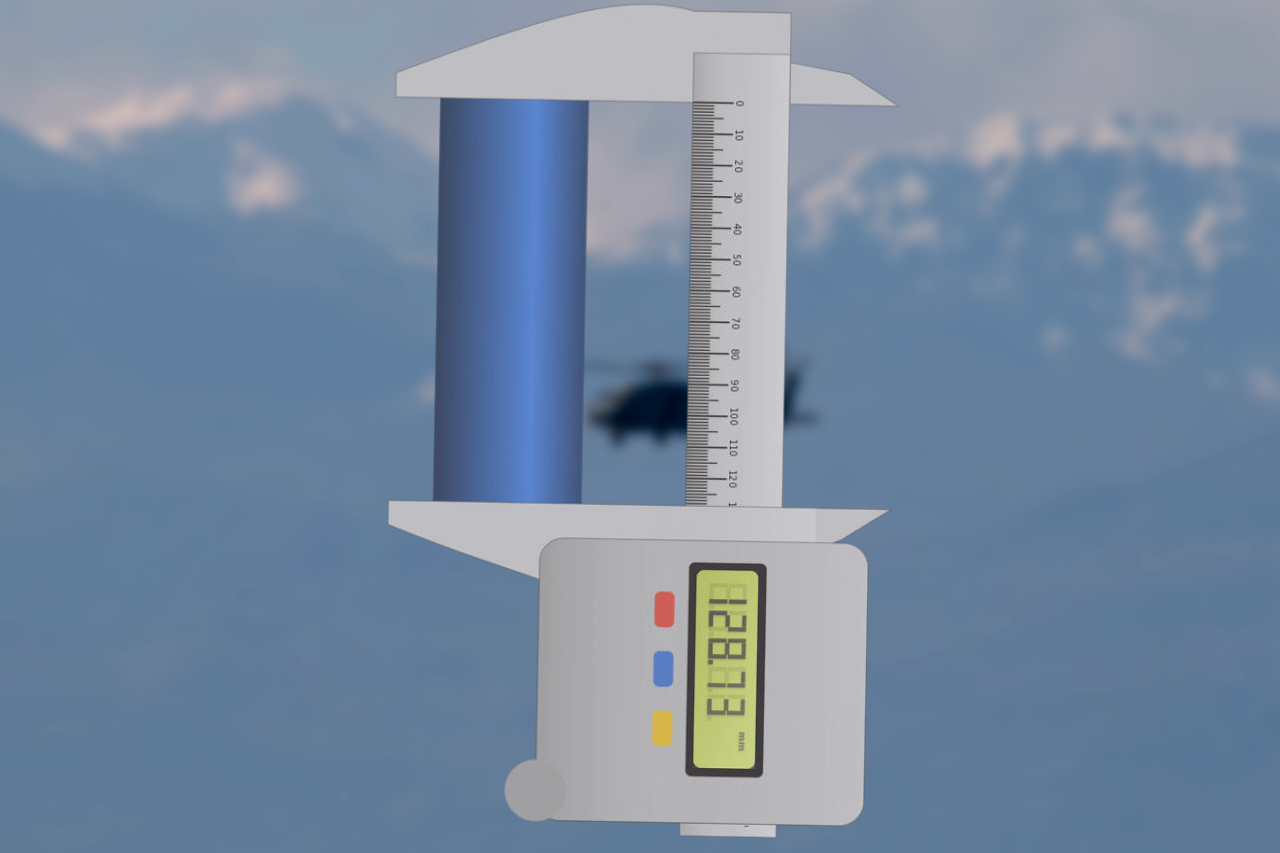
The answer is 128.73 mm
